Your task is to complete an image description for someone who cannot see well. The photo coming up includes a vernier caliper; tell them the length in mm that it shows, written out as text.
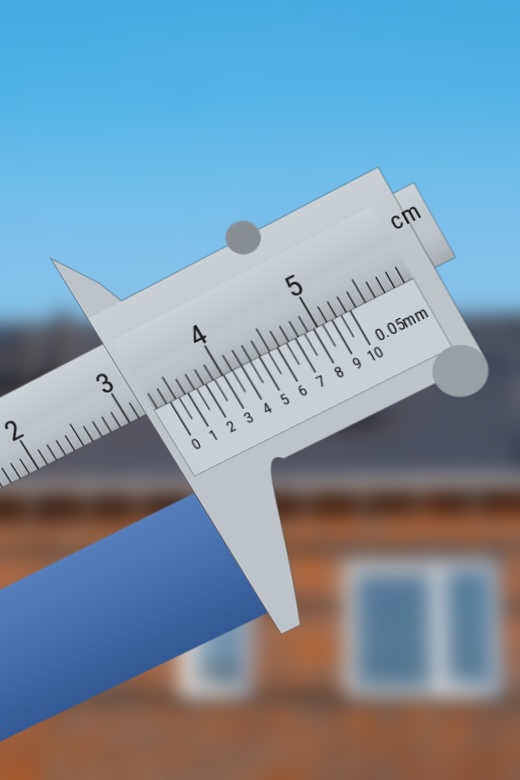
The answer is 34.4 mm
